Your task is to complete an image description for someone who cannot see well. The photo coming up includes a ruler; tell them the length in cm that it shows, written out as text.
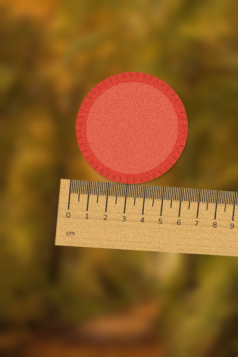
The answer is 6 cm
